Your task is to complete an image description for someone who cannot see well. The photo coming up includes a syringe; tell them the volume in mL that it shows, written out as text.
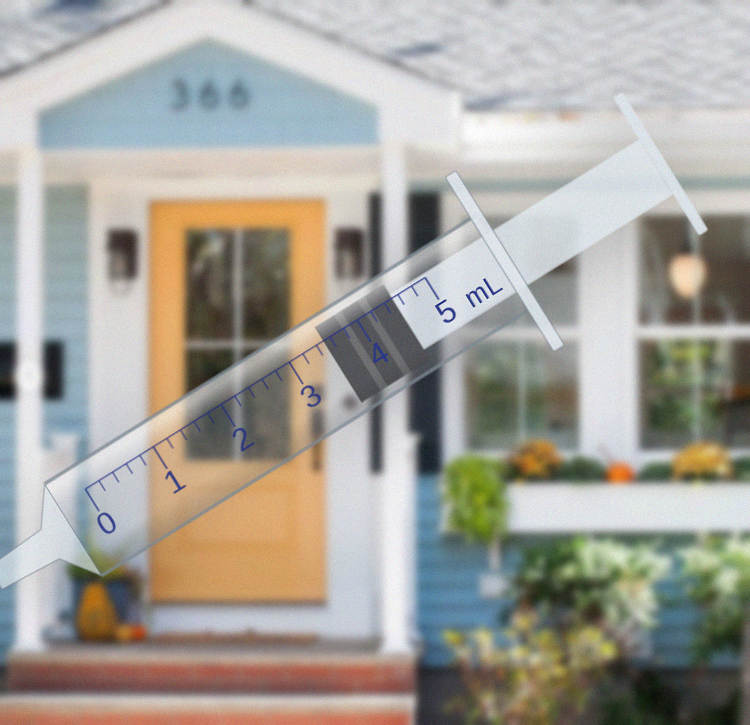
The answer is 3.5 mL
